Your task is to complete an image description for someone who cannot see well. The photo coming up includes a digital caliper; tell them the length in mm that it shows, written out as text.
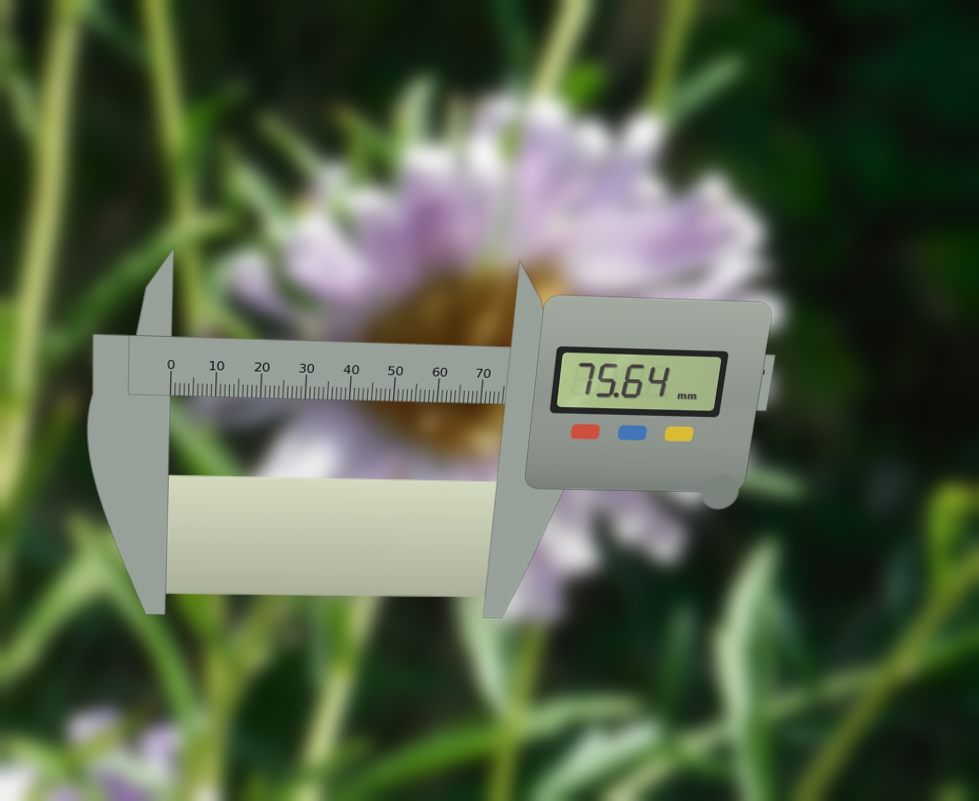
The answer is 75.64 mm
